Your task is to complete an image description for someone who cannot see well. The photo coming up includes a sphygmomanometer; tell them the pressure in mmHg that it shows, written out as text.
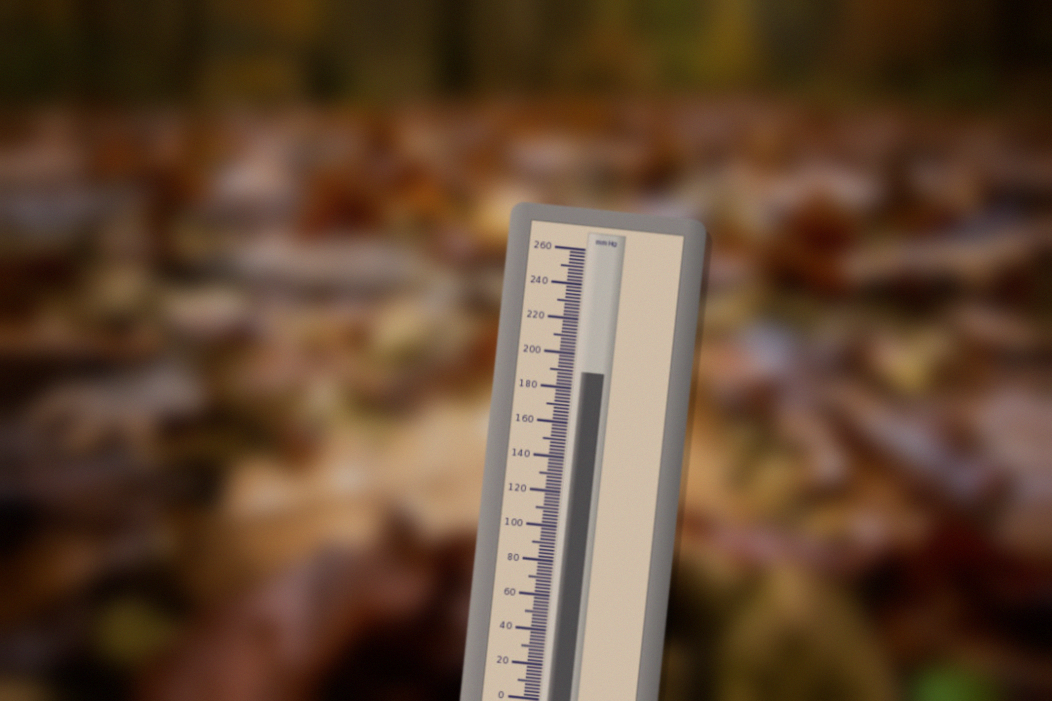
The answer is 190 mmHg
